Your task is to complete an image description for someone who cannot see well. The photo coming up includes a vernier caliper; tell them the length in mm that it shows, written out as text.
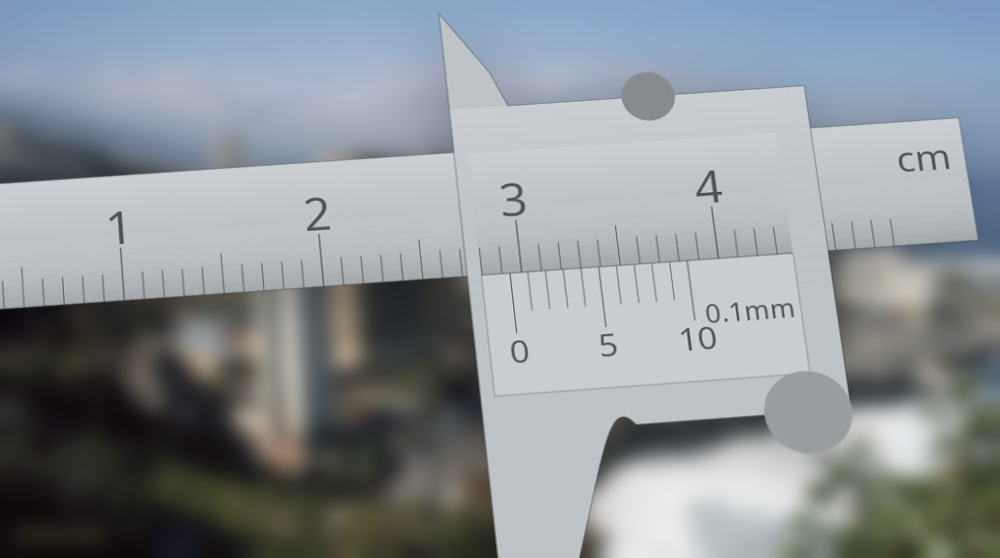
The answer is 29.4 mm
